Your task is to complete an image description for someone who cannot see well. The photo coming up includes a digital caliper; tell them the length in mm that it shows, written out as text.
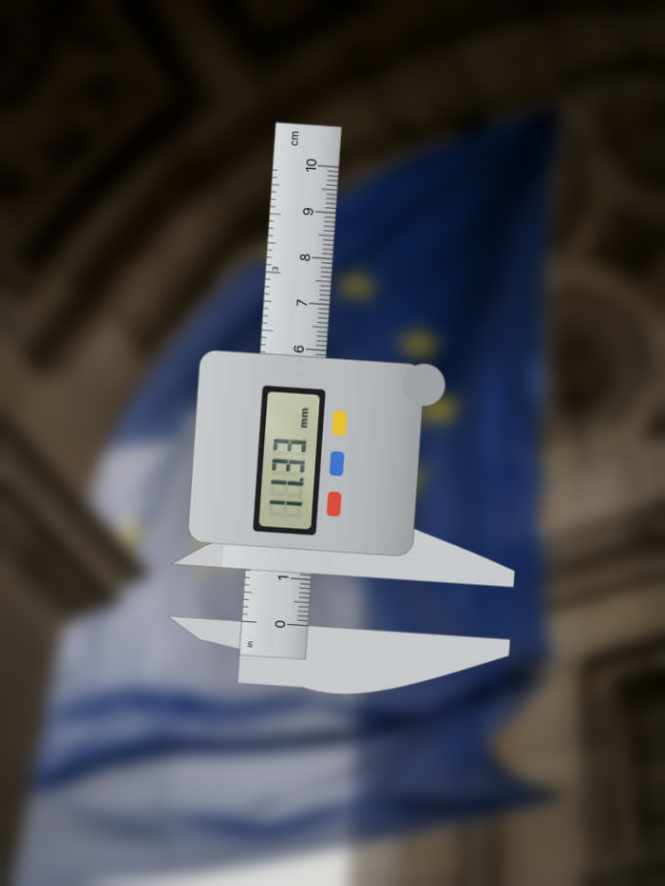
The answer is 11.33 mm
